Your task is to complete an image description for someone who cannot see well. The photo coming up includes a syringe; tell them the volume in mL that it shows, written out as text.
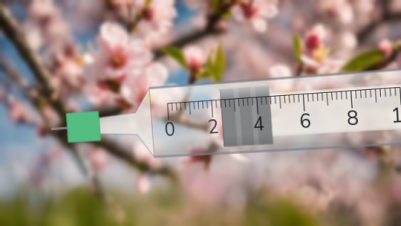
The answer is 2.4 mL
